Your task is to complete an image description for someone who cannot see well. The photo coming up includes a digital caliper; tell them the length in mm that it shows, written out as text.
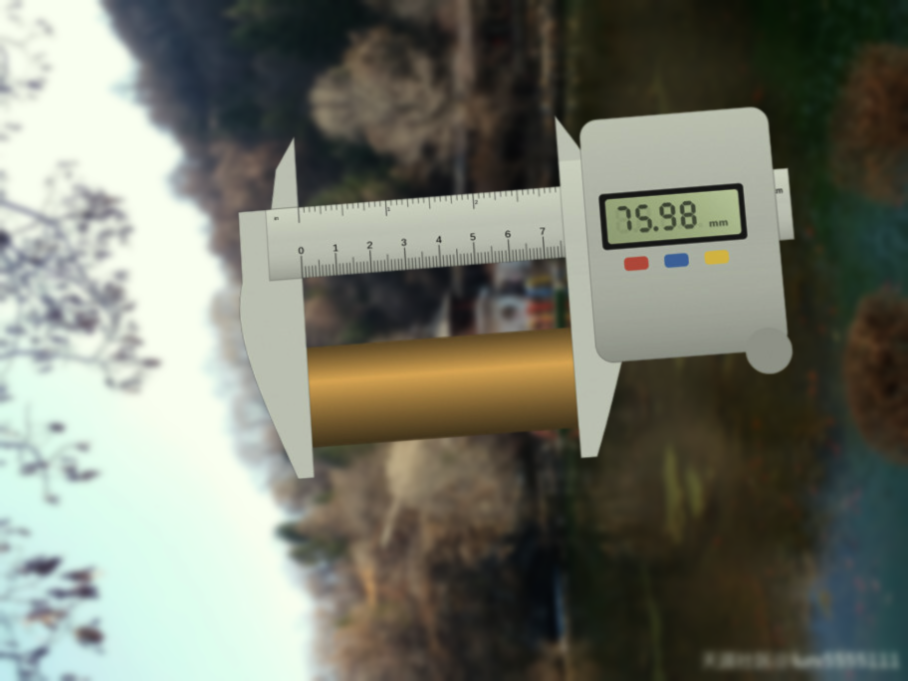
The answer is 75.98 mm
